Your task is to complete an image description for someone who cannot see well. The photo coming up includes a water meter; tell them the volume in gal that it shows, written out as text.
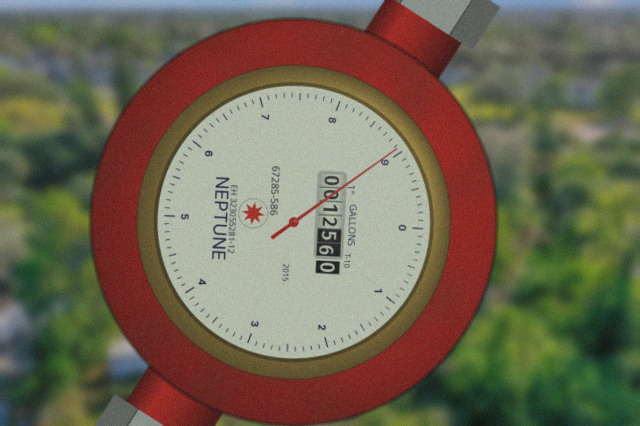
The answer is 12558.9 gal
